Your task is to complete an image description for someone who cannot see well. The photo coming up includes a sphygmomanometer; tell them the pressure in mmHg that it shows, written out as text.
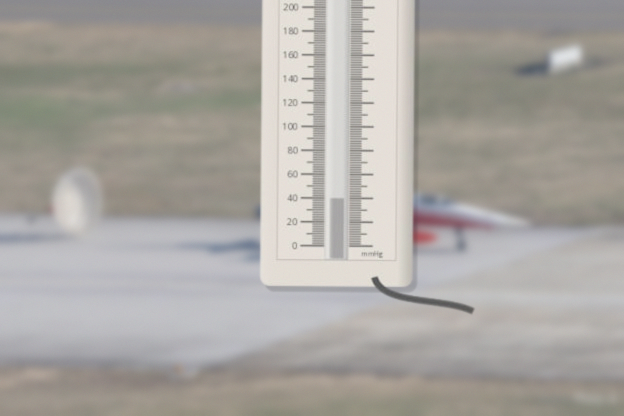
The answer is 40 mmHg
